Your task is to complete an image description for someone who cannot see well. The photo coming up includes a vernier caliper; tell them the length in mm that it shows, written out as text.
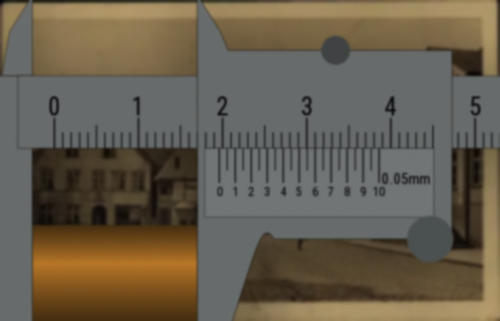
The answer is 19.6 mm
